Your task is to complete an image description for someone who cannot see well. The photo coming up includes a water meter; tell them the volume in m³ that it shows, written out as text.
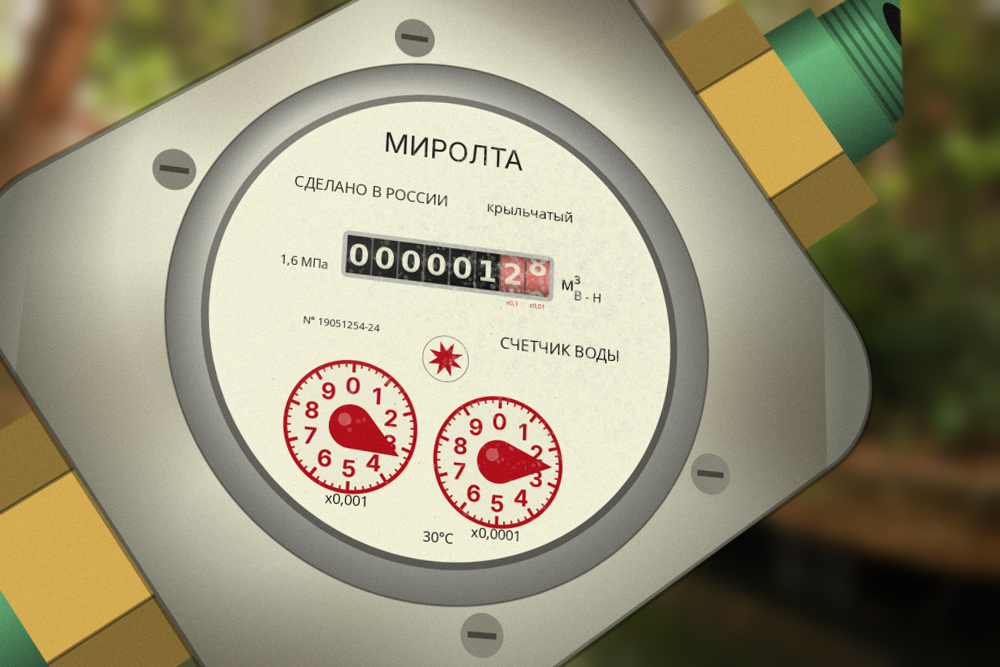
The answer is 1.2832 m³
